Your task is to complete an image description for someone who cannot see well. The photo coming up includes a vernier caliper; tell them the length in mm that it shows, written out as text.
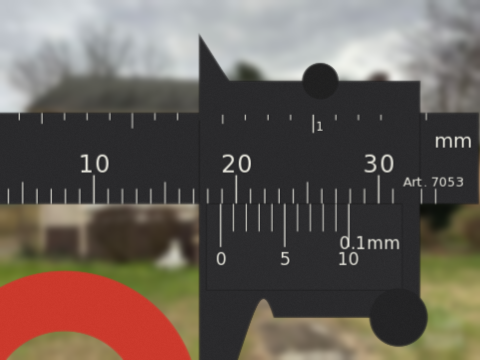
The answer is 18.9 mm
